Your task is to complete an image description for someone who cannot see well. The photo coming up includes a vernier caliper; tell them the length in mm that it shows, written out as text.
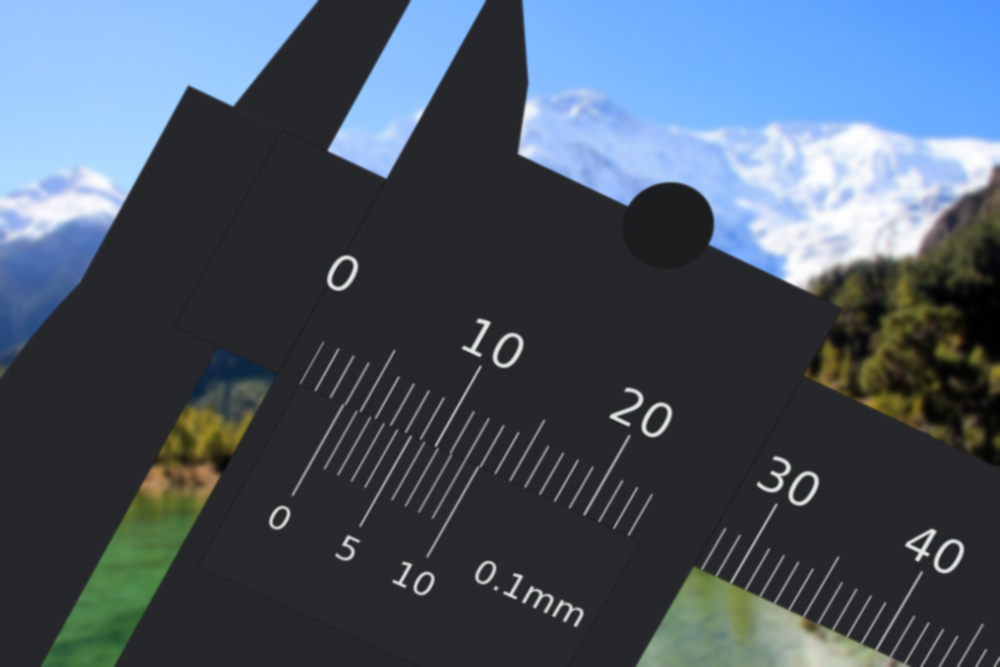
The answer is 3.9 mm
